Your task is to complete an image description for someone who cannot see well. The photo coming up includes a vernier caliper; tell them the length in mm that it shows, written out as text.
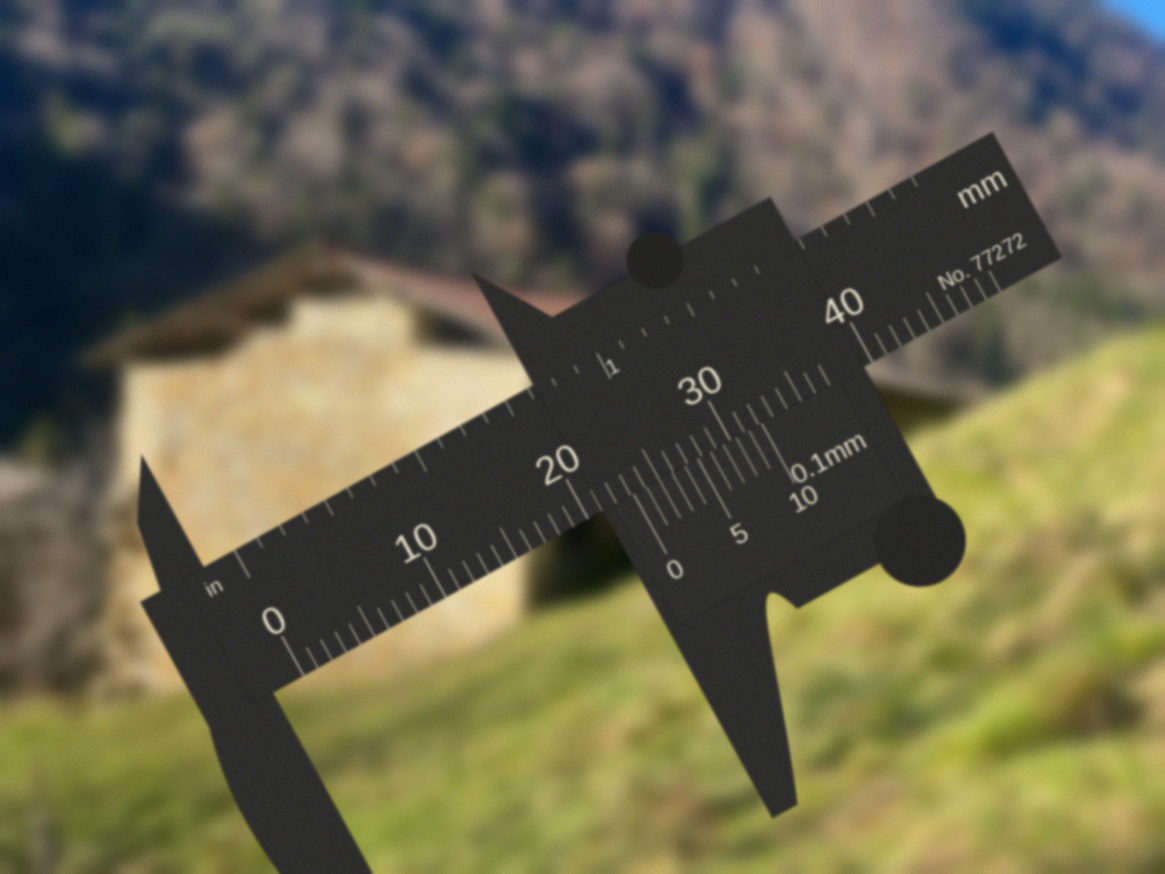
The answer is 23.2 mm
